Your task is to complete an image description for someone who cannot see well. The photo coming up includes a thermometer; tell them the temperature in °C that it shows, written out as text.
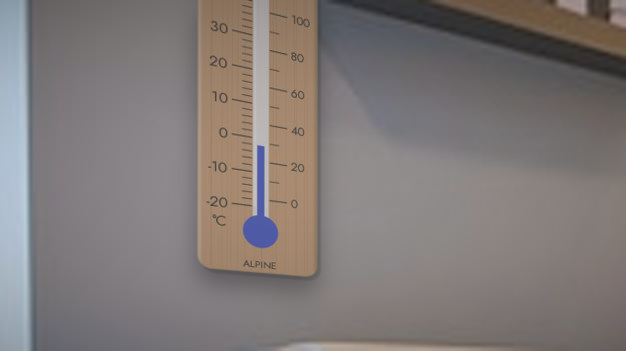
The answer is -2 °C
